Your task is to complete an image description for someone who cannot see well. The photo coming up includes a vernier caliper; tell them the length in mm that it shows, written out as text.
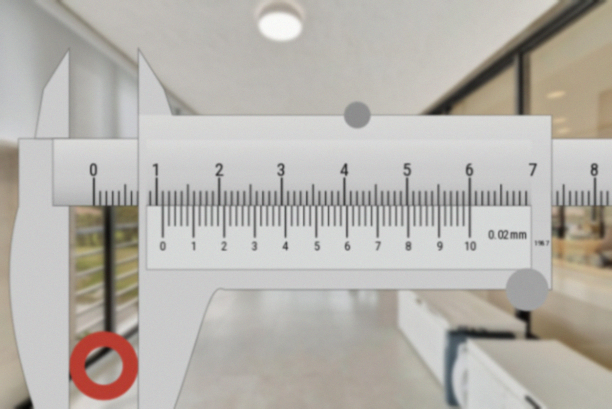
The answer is 11.0 mm
